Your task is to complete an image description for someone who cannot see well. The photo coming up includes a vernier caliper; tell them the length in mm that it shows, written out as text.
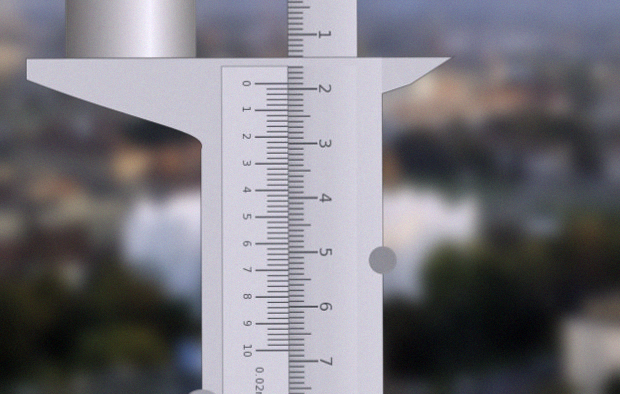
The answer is 19.0 mm
